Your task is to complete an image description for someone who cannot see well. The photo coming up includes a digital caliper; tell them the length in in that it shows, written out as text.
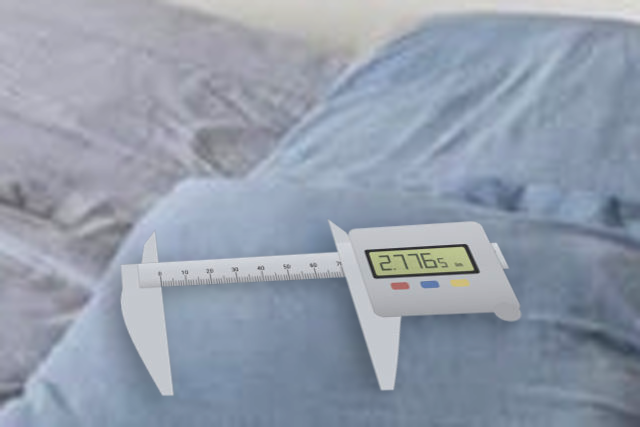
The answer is 2.7765 in
